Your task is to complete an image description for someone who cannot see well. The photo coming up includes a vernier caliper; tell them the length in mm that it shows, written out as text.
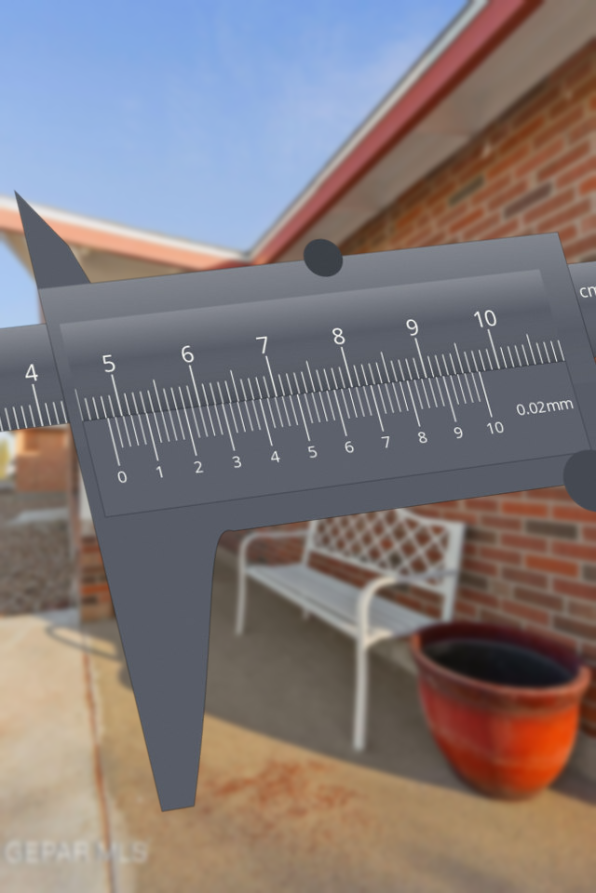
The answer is 48.2 mm
